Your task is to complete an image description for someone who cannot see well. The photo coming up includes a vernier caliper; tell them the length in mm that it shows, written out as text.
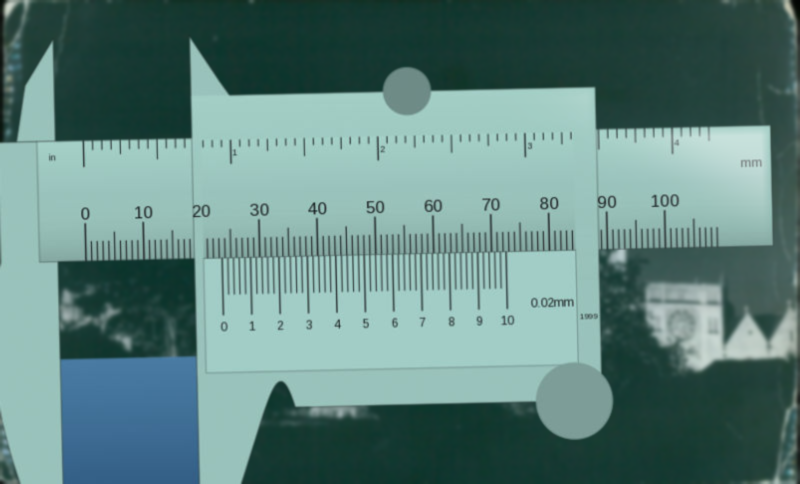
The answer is 23.5 mm
